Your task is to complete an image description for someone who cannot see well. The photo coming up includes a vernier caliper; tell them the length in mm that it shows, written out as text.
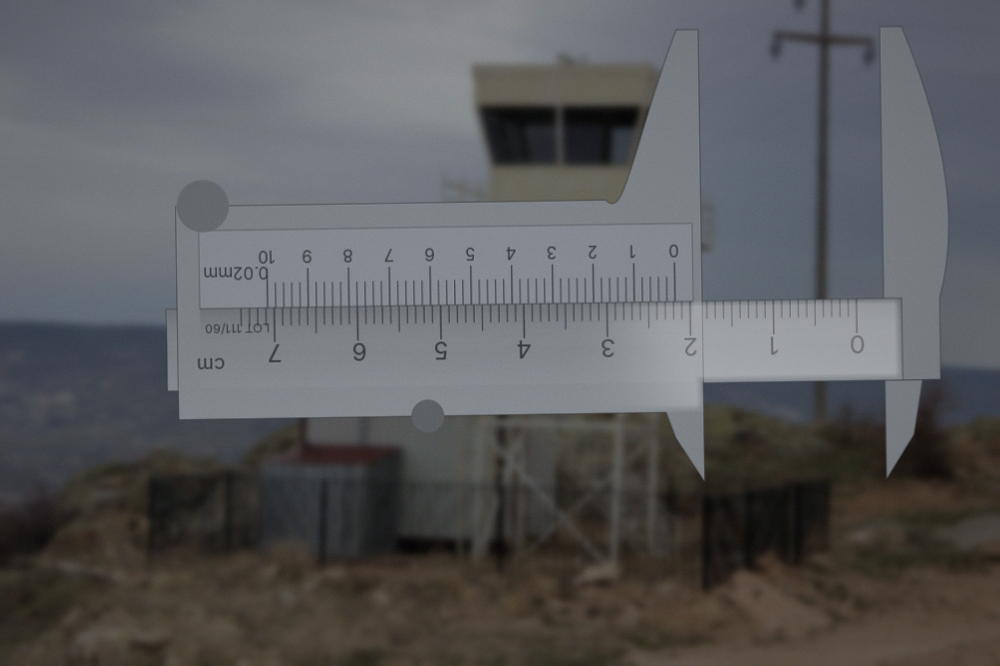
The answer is 21.8 mm
